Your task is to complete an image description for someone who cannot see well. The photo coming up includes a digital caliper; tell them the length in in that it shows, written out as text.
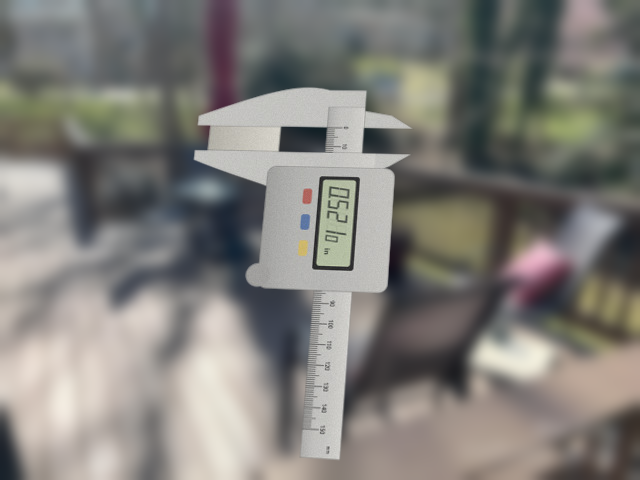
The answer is 0.5210 in
